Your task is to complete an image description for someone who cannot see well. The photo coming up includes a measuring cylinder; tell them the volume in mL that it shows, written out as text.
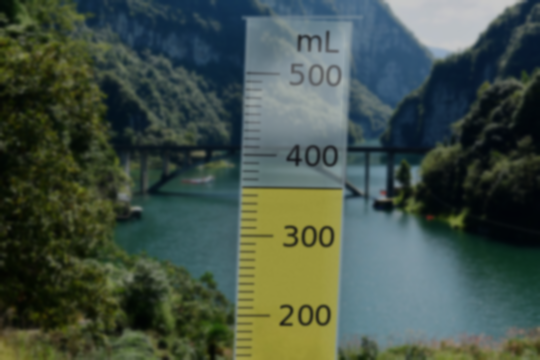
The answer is 360 mL
